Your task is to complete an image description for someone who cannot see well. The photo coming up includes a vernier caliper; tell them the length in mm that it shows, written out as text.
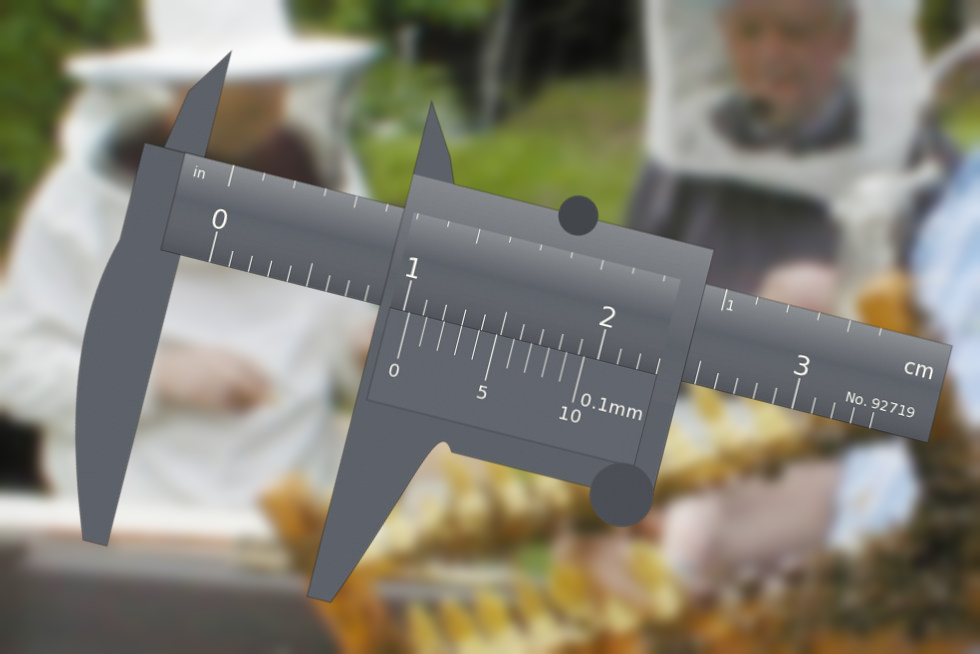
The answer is 10.3 mm
